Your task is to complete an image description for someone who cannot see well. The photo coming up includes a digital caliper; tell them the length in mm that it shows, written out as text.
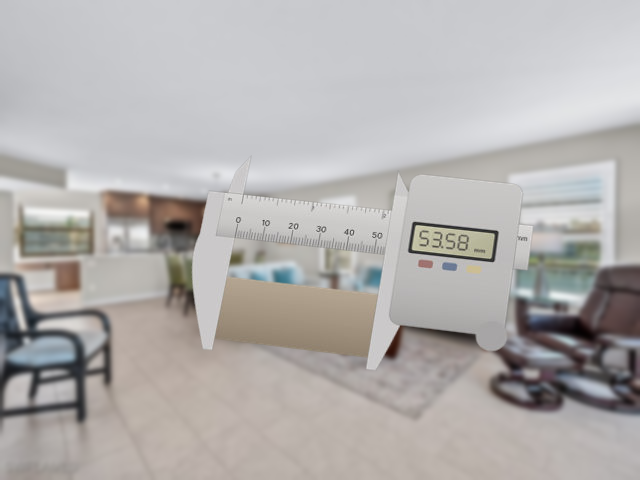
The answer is 53.58 mm
